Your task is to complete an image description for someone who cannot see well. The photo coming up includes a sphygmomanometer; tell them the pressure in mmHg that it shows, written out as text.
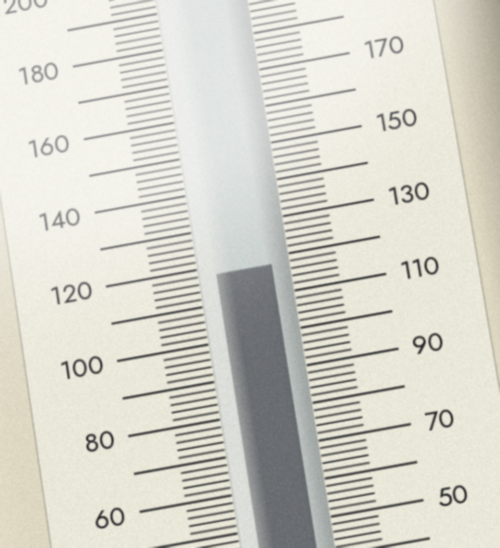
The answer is 118 mmHg
